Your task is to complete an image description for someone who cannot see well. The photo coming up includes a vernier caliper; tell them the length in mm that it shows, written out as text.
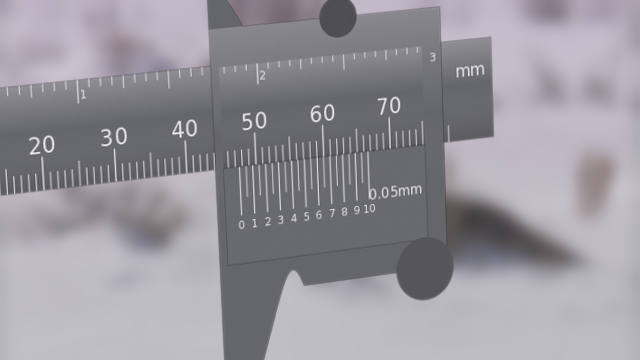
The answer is 47.6 mm
